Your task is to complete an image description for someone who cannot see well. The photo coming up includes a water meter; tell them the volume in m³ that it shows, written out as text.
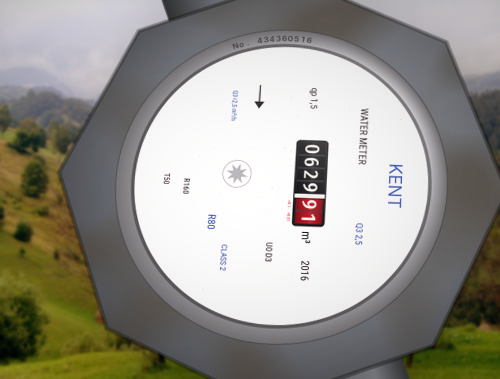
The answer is 629.91 m³
